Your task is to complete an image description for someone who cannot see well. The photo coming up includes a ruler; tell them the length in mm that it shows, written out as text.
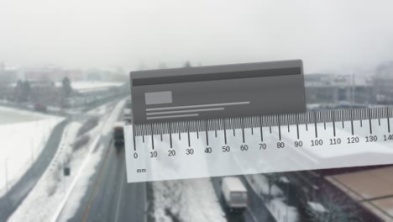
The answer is 95 mm
